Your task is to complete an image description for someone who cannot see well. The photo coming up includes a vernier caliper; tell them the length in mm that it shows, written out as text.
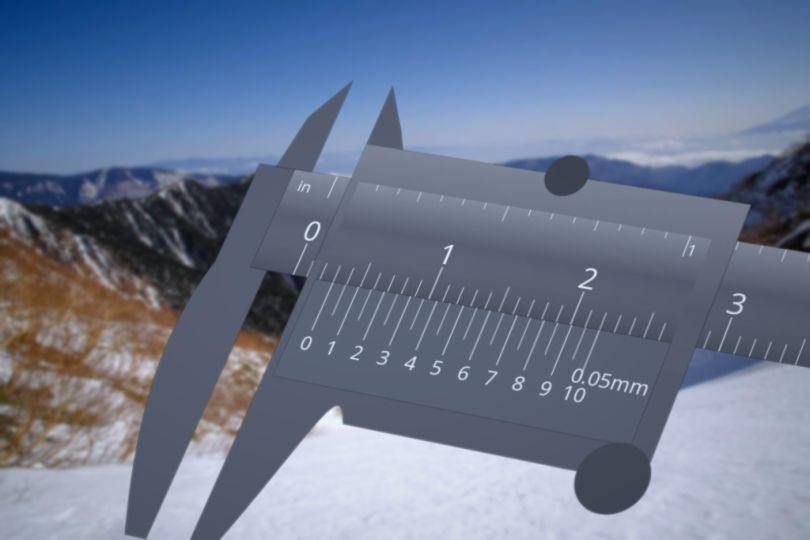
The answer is 3.0 mm
